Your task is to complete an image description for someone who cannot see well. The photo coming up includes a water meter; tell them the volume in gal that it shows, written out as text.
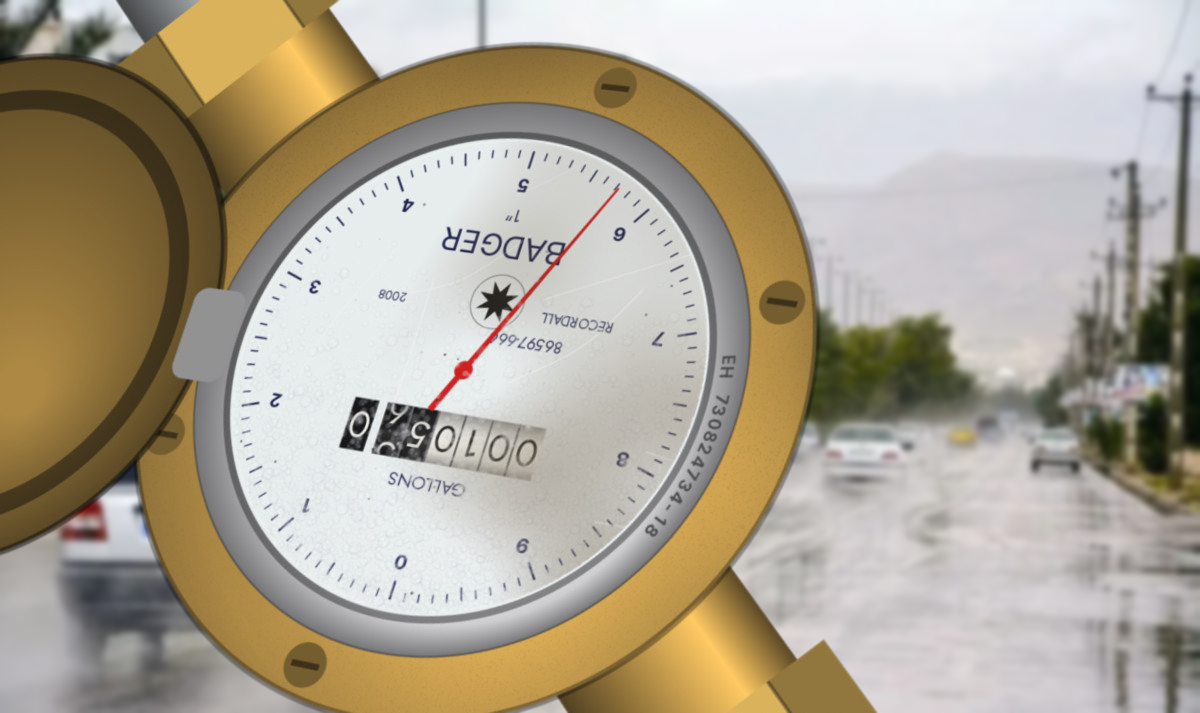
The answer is 10555.7 gal
